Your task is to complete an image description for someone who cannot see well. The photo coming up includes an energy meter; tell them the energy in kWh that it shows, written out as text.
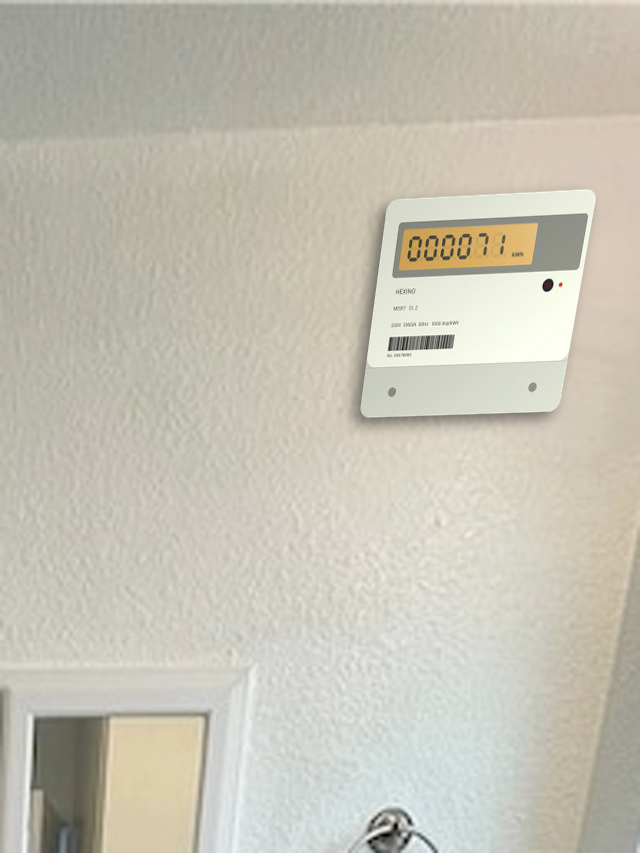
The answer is 71 kWh
